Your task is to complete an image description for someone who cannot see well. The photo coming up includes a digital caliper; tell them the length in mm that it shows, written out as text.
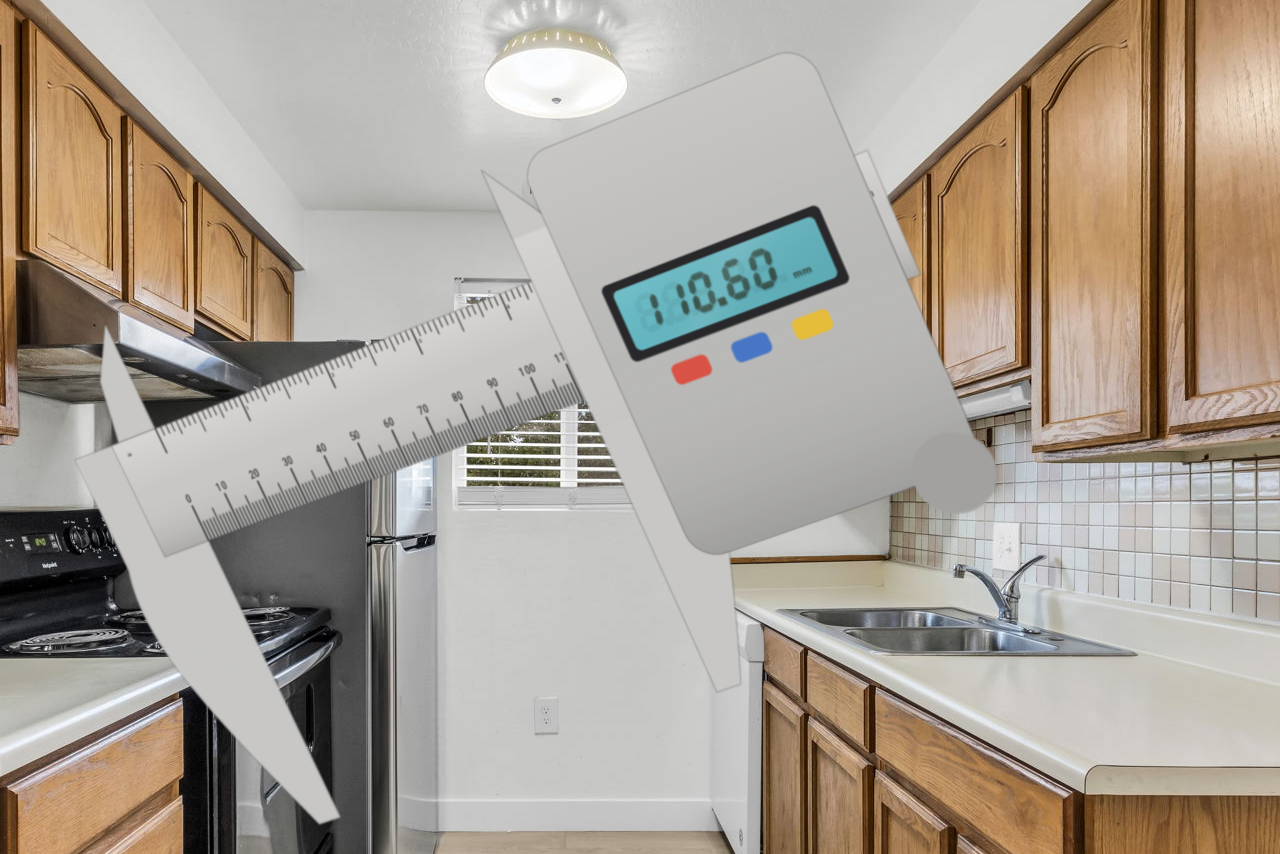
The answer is 110.60 mm
